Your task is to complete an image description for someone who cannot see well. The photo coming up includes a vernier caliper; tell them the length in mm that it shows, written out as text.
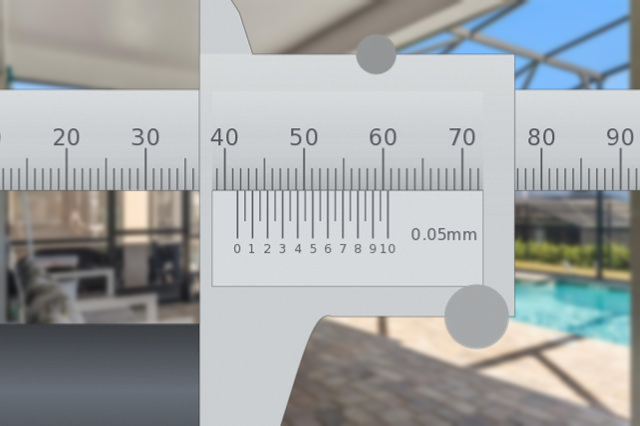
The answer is 41.6 mm
